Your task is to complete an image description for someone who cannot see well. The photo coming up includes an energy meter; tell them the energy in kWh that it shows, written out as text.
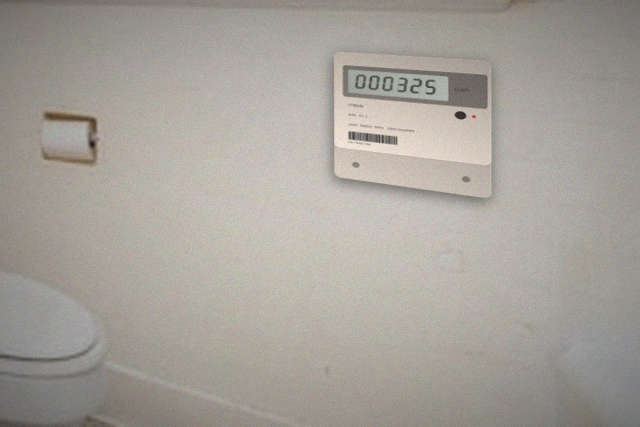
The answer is 325 kWh
